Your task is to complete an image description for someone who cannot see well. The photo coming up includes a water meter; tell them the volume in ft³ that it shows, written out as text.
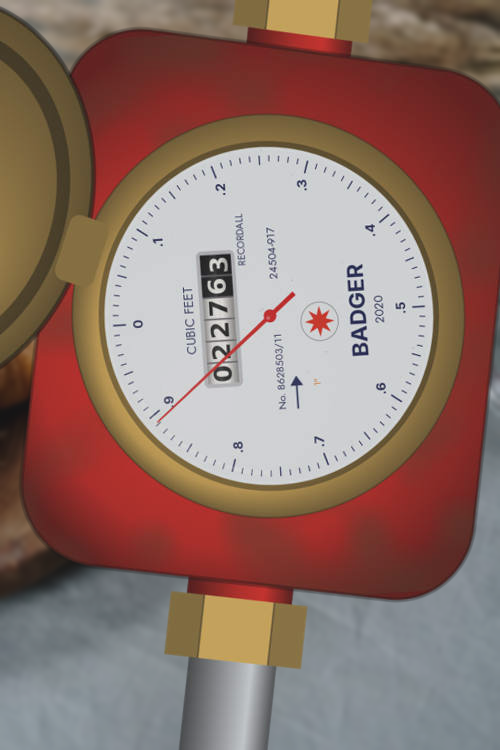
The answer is 22762.89 ft³
